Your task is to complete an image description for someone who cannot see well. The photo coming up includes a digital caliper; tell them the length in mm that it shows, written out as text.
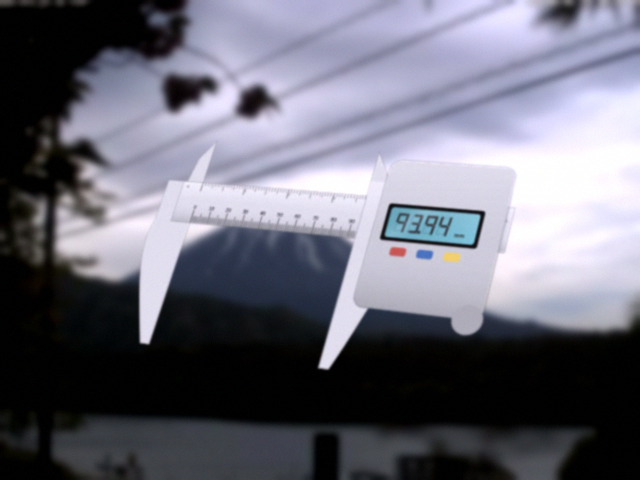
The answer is 93.94 mm
